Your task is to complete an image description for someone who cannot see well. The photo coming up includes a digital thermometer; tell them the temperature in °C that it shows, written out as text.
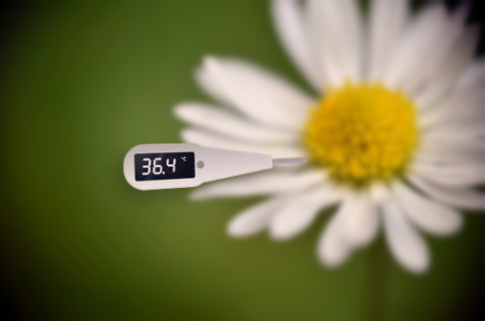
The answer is 36.4 °C
